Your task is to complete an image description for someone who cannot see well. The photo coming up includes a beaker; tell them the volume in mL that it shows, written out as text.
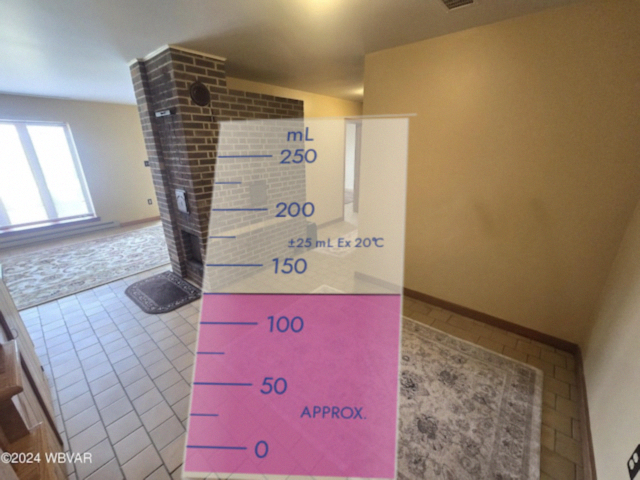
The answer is 125 mL
